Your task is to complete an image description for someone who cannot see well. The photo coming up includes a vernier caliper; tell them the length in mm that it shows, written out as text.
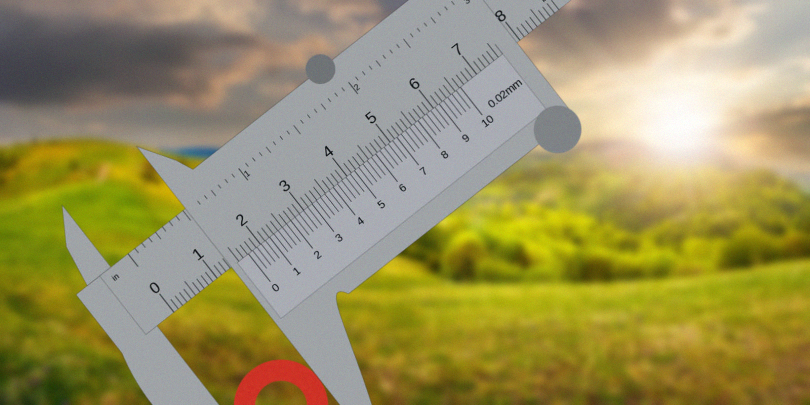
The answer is 17.2 mm
